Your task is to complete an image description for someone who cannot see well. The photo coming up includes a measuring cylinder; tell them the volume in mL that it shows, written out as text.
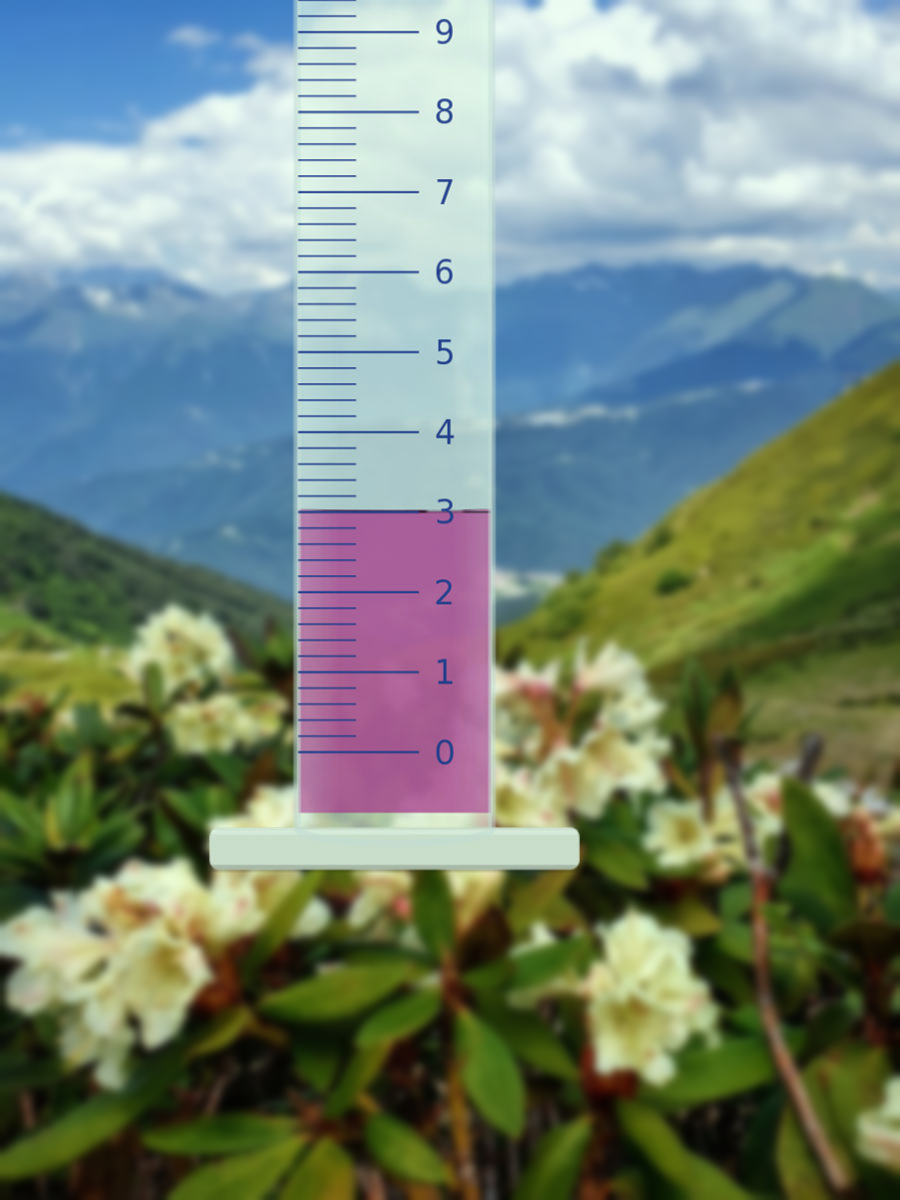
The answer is 3 mL
